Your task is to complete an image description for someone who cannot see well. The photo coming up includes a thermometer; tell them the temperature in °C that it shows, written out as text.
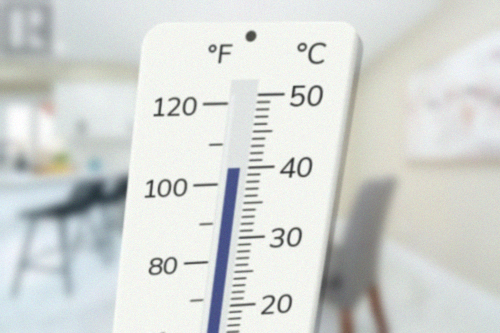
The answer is 40 °C
